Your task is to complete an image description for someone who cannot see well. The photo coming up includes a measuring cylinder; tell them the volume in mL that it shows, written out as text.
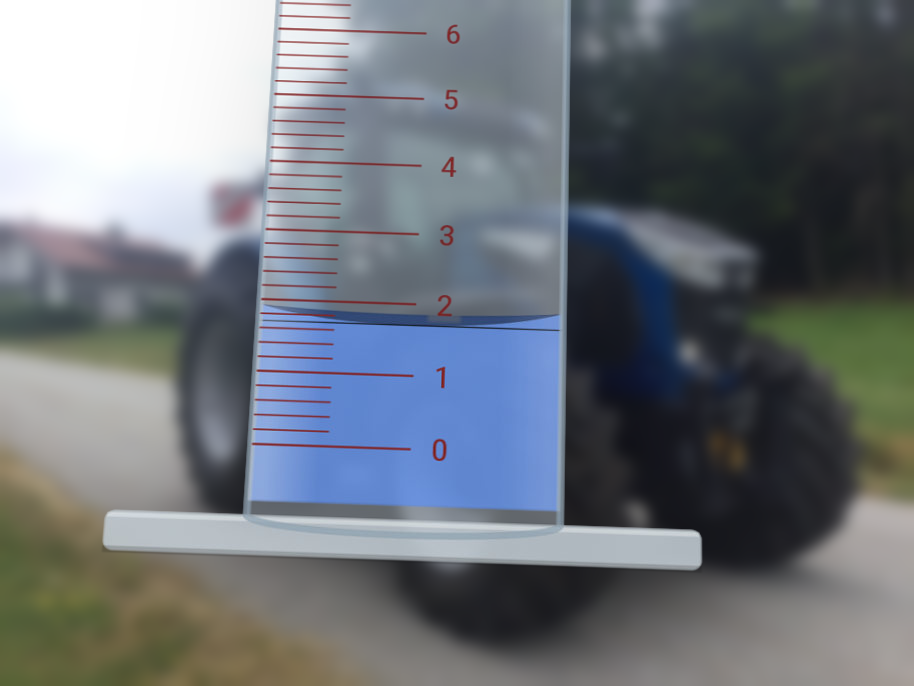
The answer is 1.7 mL
